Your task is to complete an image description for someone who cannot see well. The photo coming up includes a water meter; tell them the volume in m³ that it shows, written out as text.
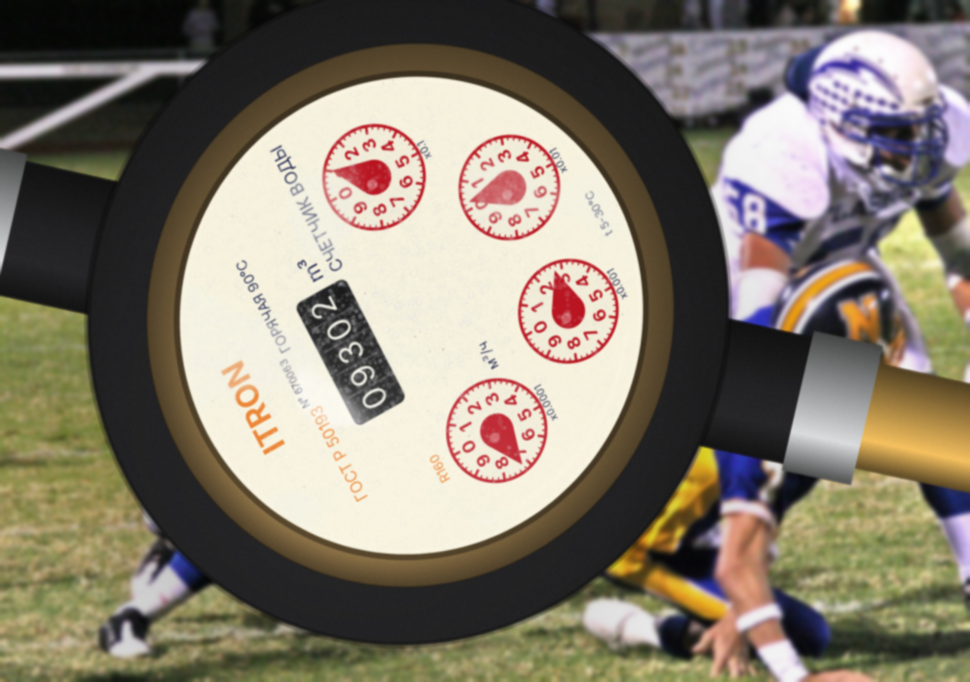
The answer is 9302.1027 m³
